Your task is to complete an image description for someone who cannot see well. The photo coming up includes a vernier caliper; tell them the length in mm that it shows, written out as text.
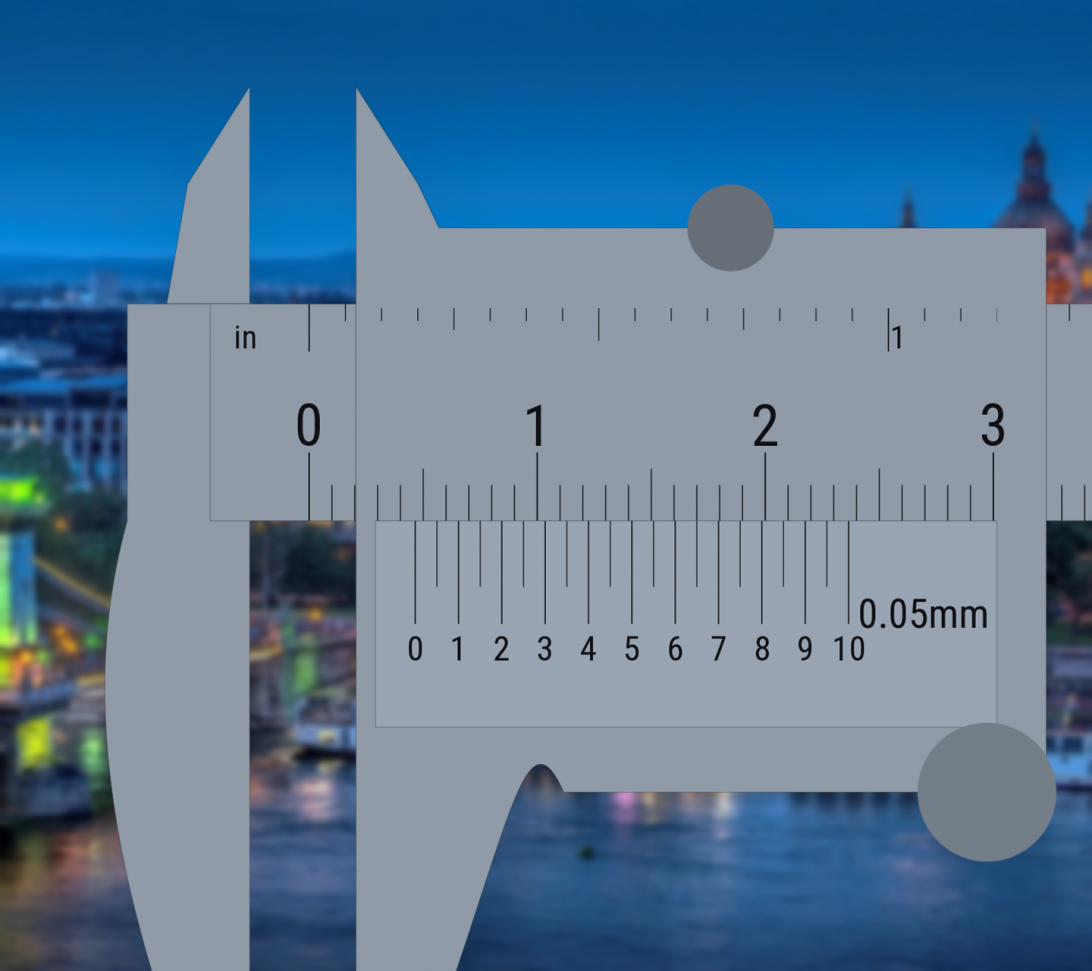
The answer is 4.65 mm
